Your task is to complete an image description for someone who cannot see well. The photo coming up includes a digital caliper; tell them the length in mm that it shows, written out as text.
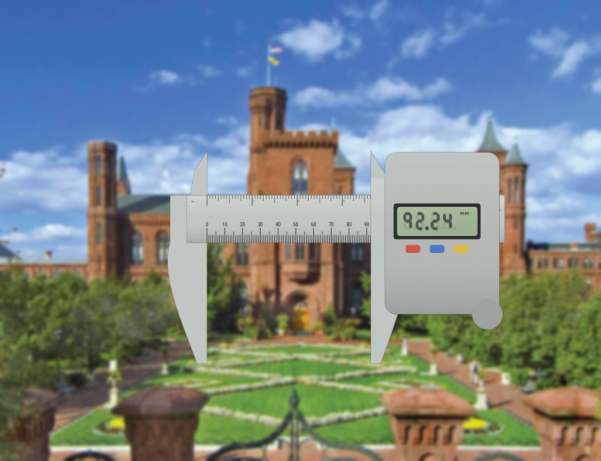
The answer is 92.24 mm
